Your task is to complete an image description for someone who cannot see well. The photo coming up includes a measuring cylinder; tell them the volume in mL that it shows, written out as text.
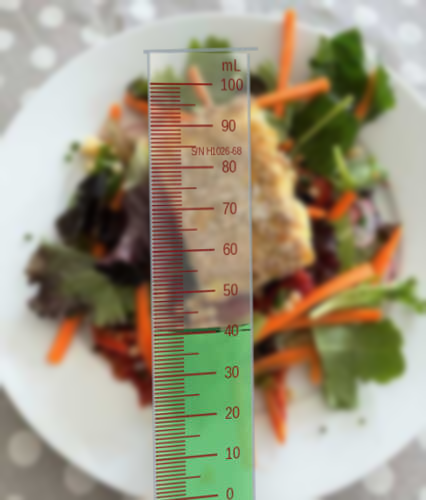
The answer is 40 mL
